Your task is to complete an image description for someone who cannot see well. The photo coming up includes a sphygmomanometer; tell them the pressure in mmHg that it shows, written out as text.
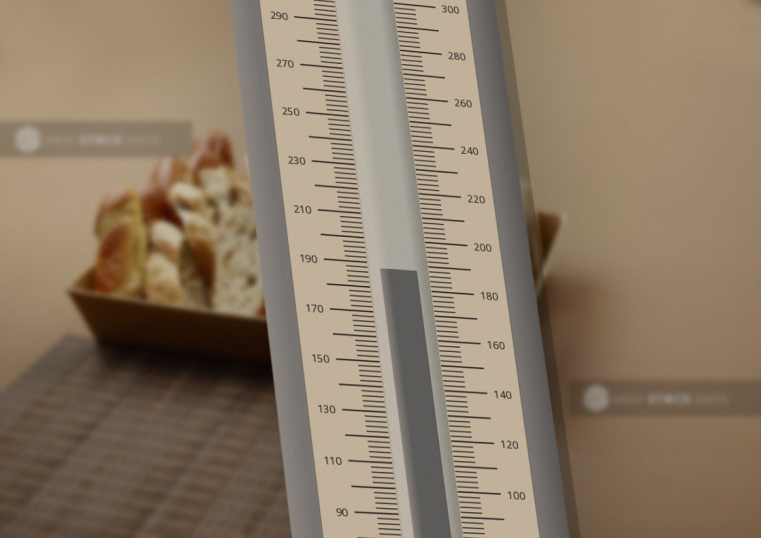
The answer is 188 mmHg
